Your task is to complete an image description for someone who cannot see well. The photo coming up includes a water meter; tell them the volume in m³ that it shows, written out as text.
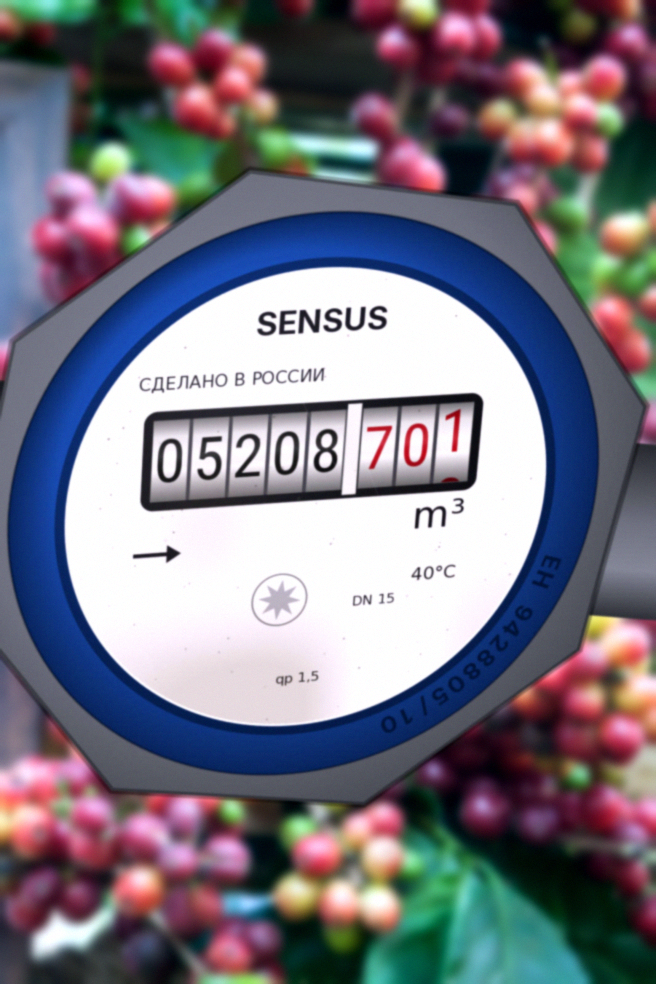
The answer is 5208.701 m³
